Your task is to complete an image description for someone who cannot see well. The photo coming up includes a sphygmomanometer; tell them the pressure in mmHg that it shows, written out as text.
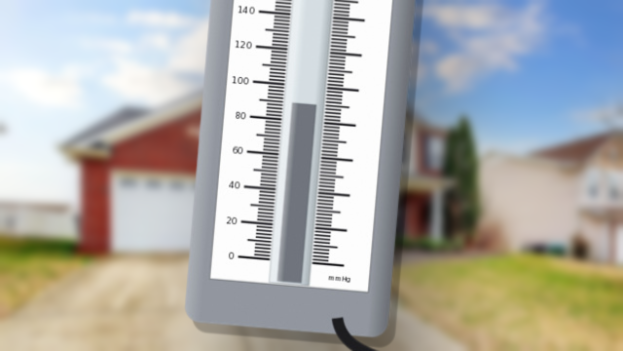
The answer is 90 mmHg
